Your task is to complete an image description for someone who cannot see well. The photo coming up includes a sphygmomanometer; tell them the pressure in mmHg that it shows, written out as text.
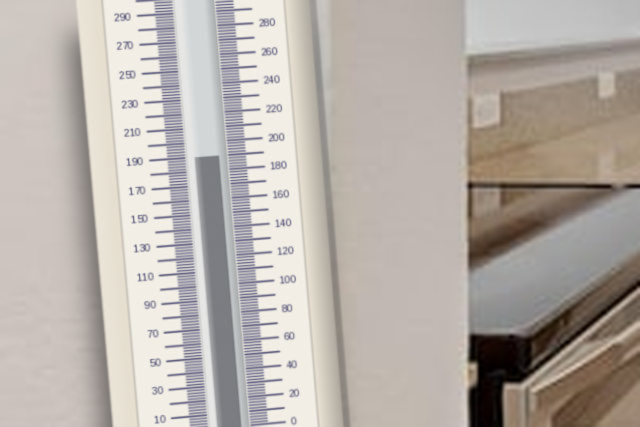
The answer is 190 mmHg
